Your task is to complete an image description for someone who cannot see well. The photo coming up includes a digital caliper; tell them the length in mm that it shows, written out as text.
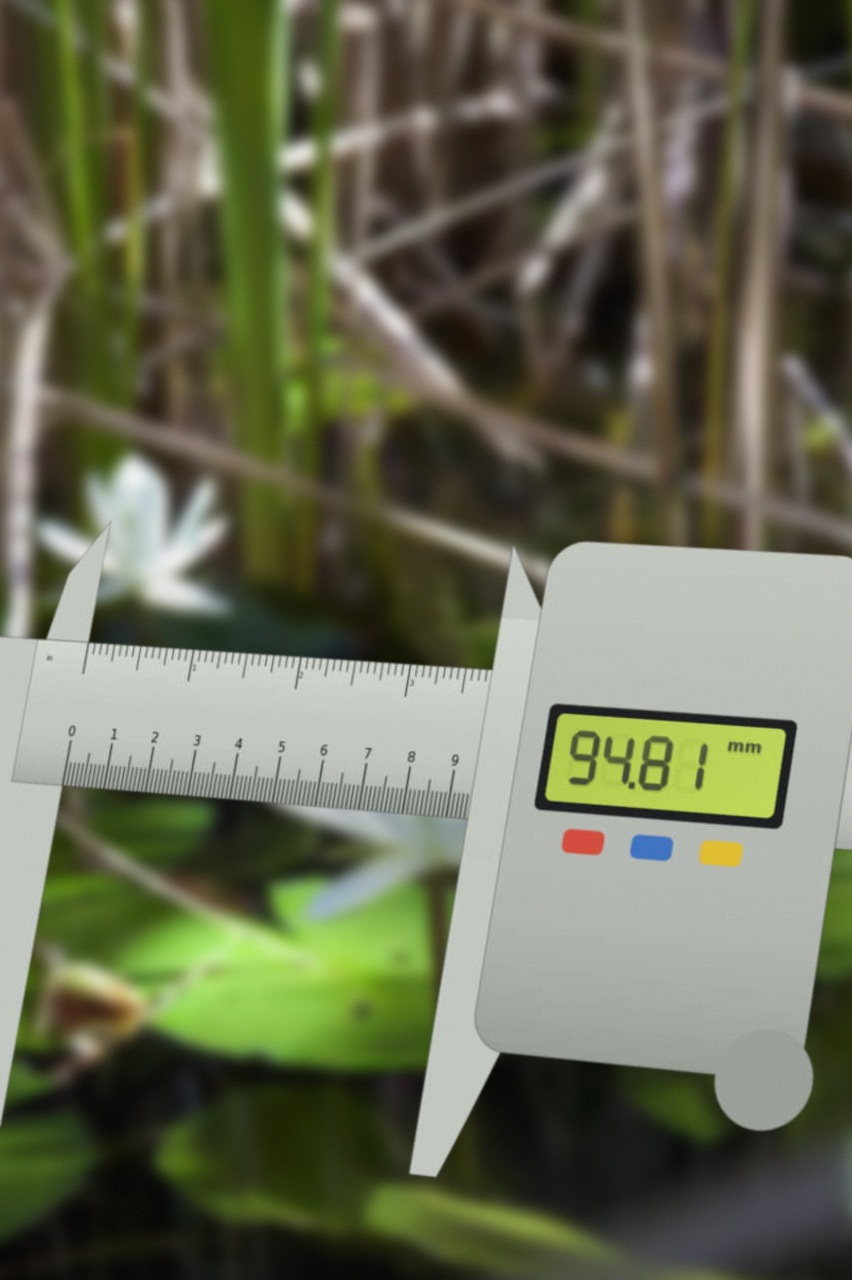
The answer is 94.81 mm
